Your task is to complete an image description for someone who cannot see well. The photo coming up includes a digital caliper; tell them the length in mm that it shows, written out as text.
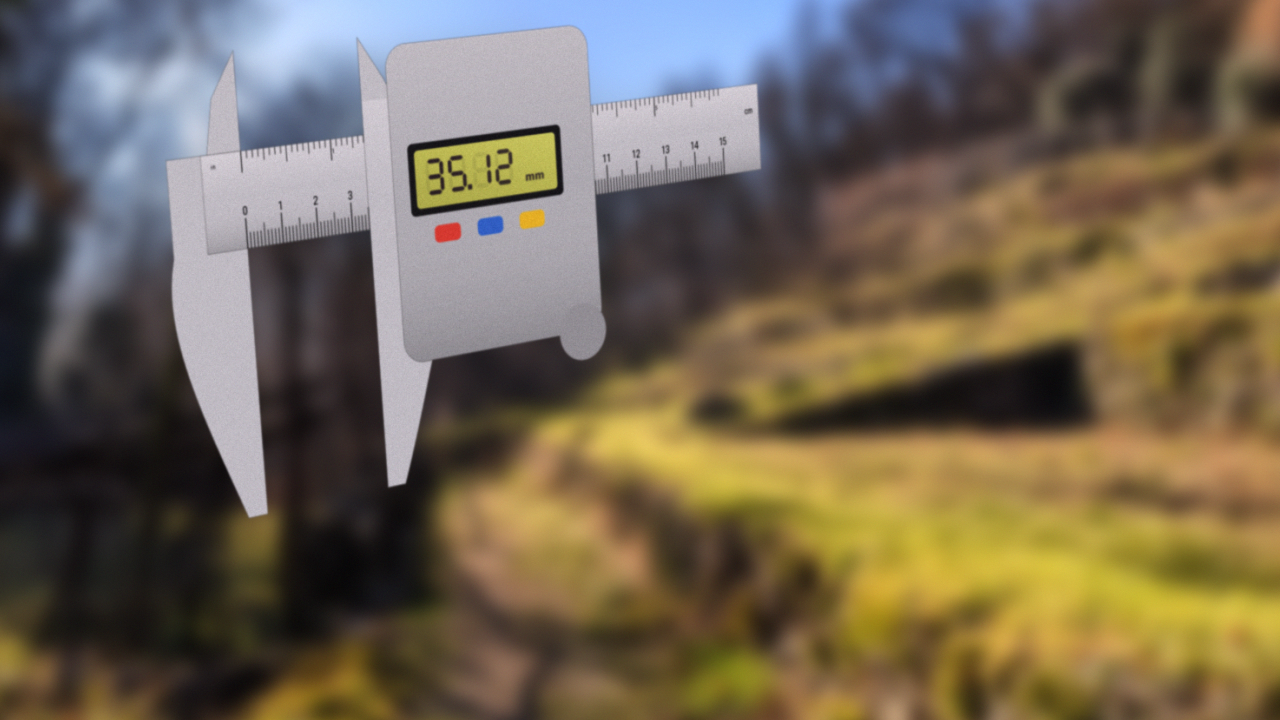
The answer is 35.12 mm
